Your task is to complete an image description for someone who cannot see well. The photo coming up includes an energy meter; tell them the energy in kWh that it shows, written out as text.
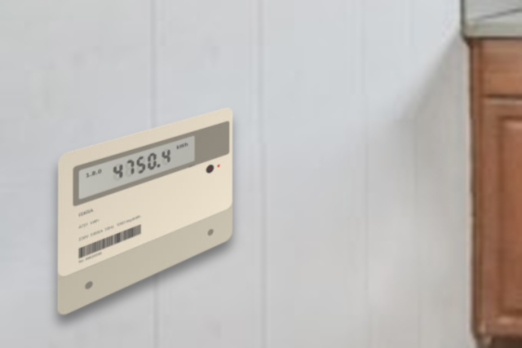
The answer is 4750.4 kWh
